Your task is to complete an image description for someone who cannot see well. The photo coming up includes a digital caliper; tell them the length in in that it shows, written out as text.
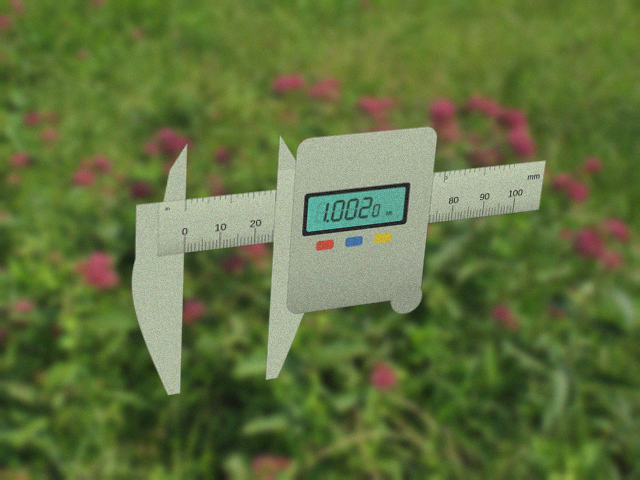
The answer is 1.0020 in
